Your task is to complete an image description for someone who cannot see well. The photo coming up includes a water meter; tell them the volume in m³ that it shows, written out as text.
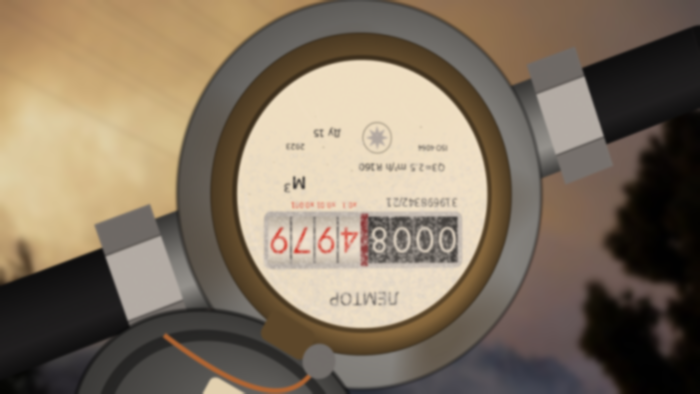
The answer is 8.4979 m³
